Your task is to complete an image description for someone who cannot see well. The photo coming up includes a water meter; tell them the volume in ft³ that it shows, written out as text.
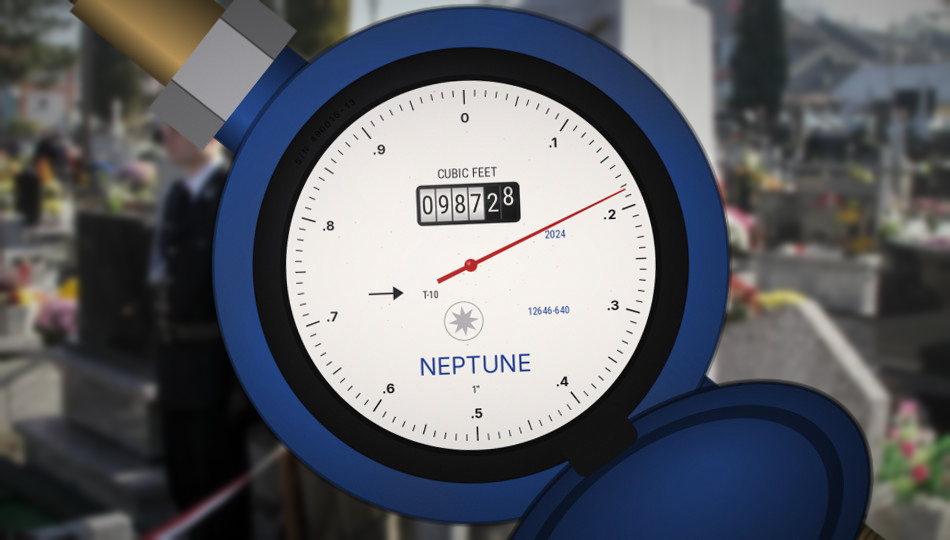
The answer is 98728.18 ft³
